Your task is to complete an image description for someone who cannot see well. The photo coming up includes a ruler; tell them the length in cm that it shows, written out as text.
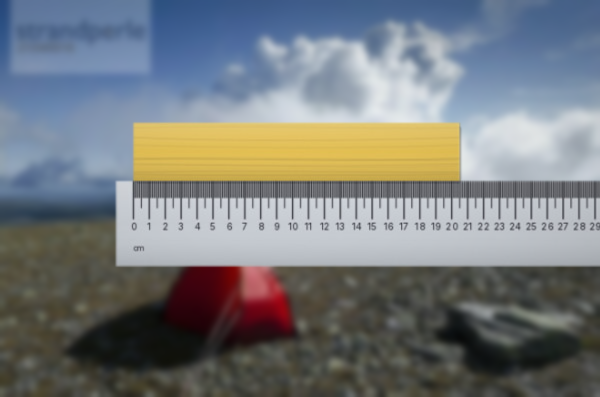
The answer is 20.5 cm
